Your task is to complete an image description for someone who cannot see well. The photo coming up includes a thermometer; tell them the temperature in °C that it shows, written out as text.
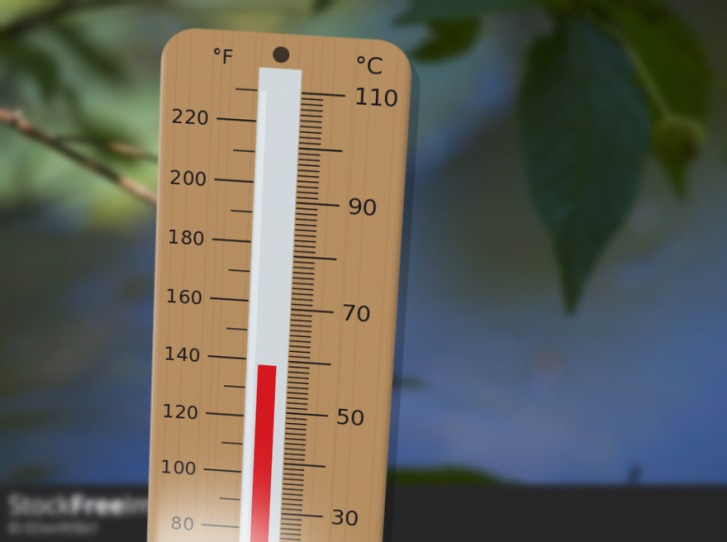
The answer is 59 °C
